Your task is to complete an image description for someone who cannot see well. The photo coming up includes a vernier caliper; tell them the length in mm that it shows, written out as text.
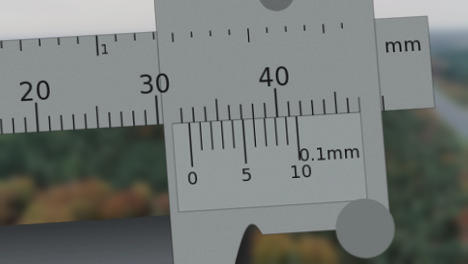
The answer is 32.6 mm
